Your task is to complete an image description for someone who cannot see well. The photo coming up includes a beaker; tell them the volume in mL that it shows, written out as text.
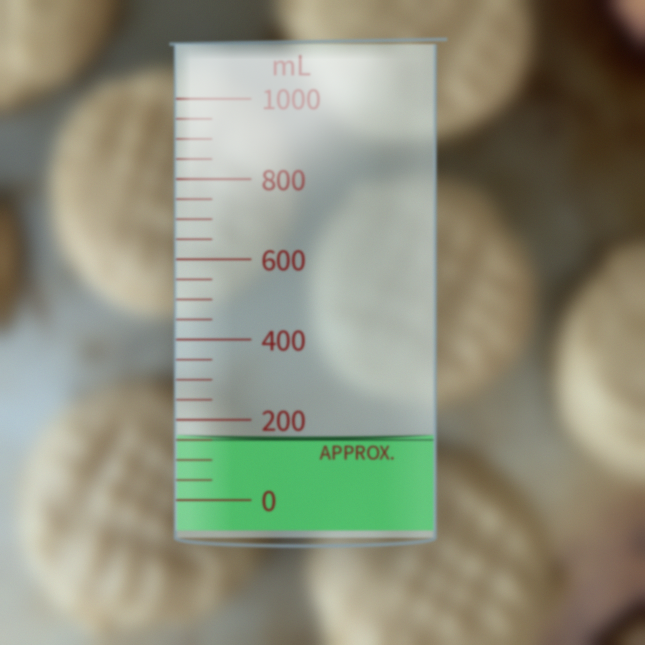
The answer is 150 mL
